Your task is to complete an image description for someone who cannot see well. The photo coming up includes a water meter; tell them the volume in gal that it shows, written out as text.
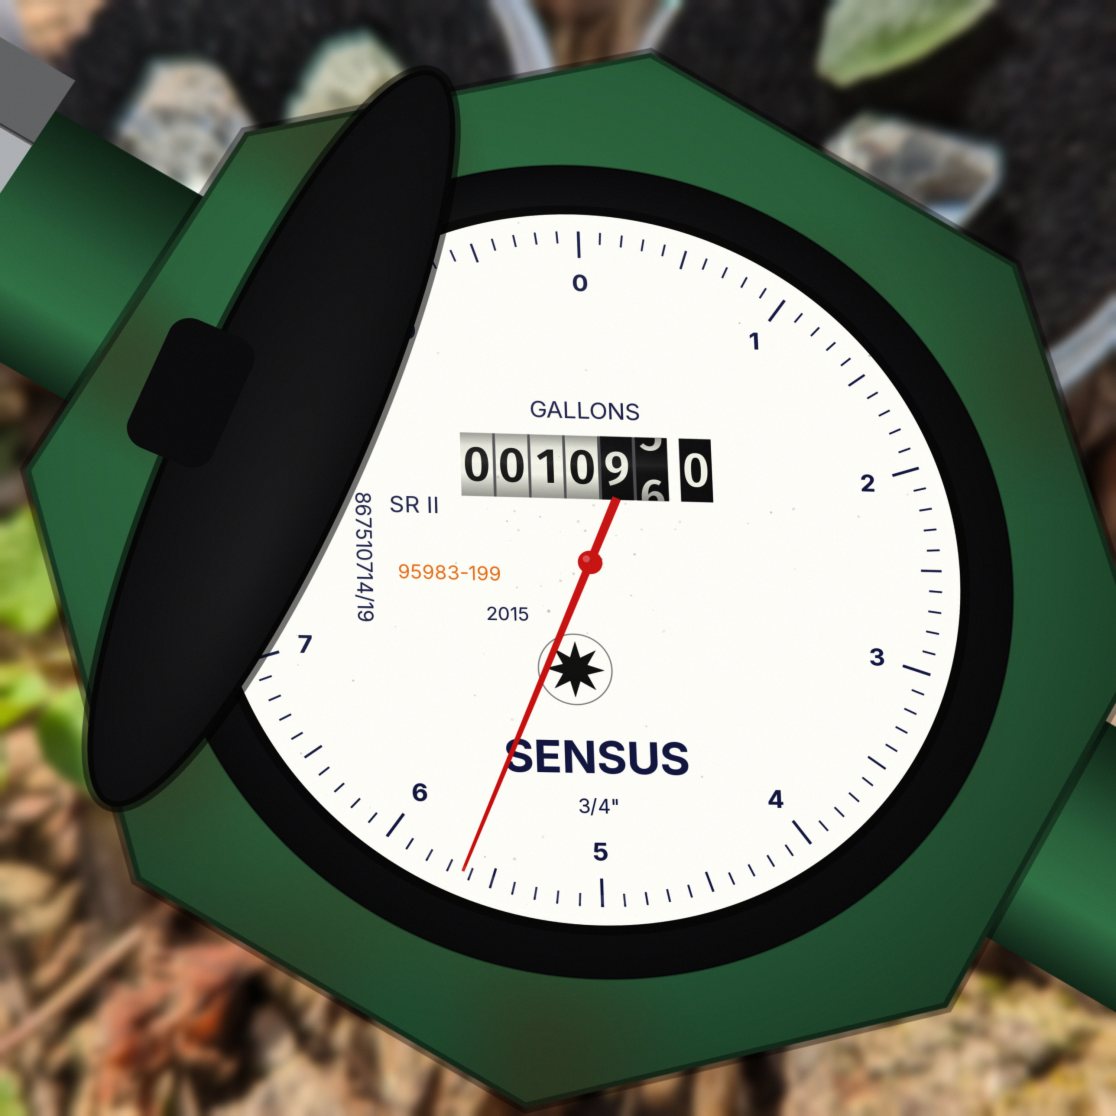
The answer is 10955.6 gal
